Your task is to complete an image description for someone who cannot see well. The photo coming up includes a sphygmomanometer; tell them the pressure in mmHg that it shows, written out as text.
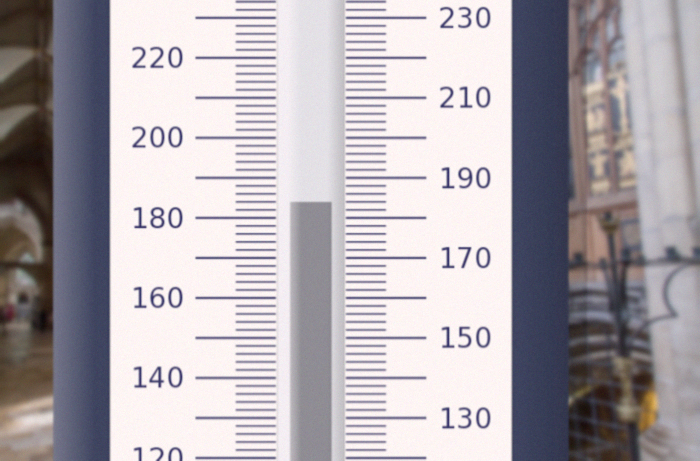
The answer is 184 mmHg
